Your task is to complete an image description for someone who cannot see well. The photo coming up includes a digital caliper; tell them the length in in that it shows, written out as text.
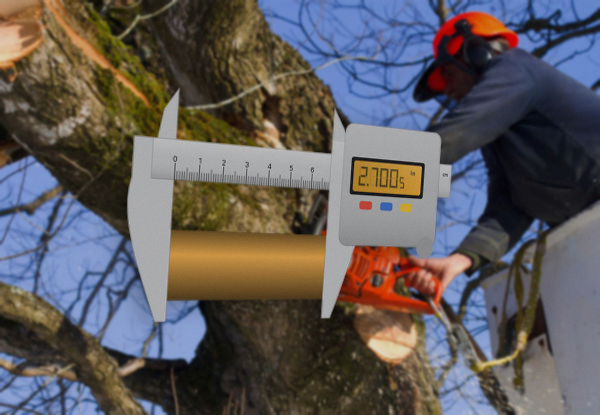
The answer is 2.7005 in
